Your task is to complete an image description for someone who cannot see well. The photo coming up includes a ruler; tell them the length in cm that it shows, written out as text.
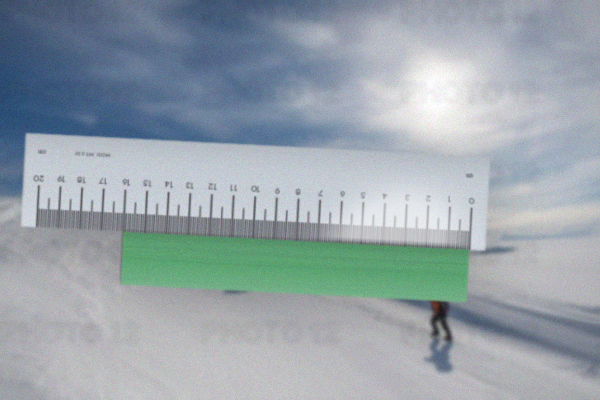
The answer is 16 cm
